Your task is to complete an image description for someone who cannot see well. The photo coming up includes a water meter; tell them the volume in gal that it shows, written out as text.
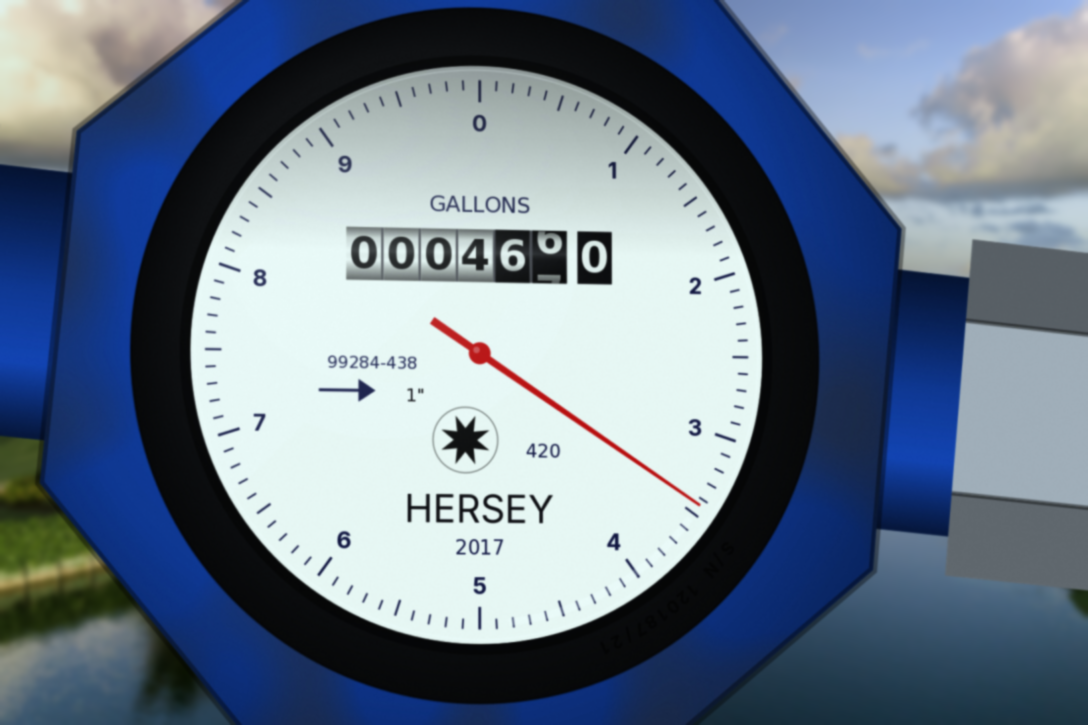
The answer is 4663.4 gal
